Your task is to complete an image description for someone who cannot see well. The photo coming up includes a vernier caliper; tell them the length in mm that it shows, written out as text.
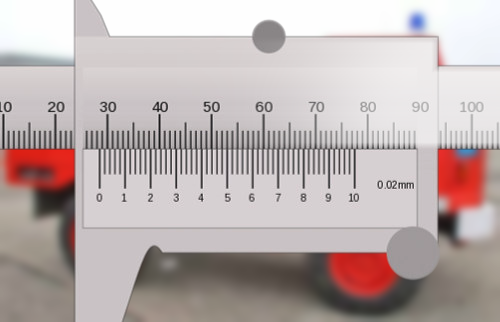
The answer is 28.5 mm
